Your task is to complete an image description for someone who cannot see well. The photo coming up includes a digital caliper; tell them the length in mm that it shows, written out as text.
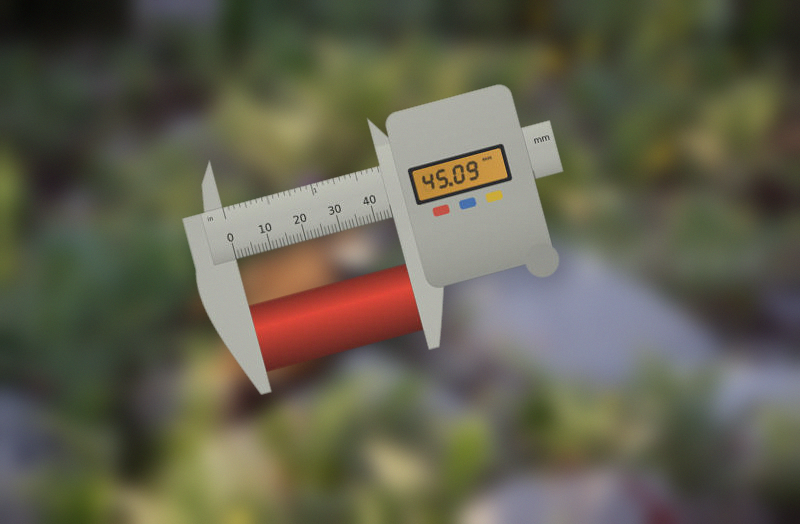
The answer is 45.09 mm
